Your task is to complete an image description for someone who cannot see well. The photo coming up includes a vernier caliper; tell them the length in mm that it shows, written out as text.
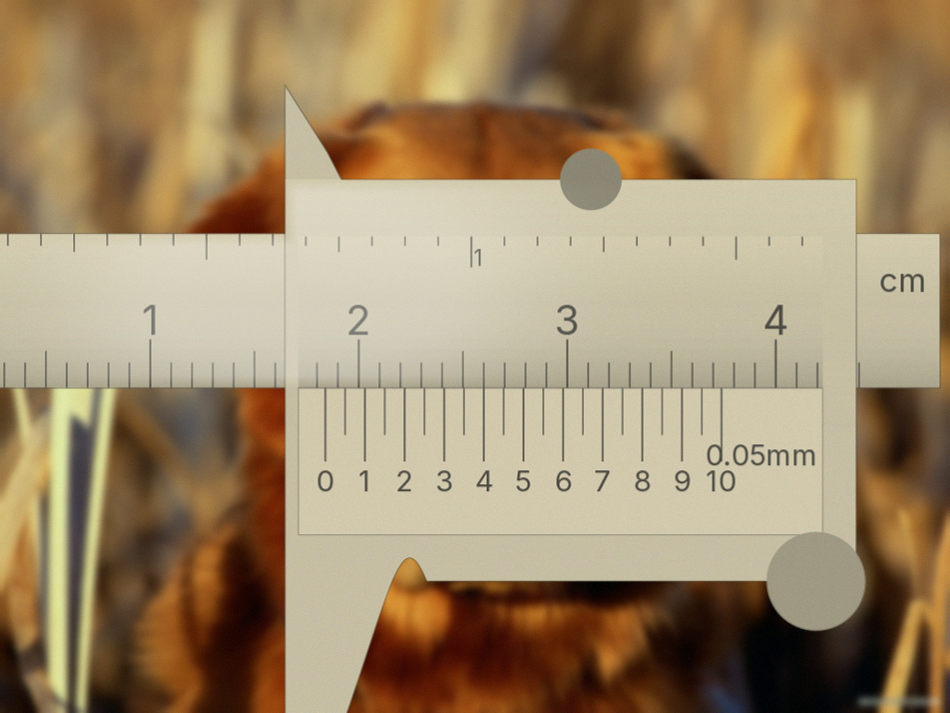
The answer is 18.4 mm
